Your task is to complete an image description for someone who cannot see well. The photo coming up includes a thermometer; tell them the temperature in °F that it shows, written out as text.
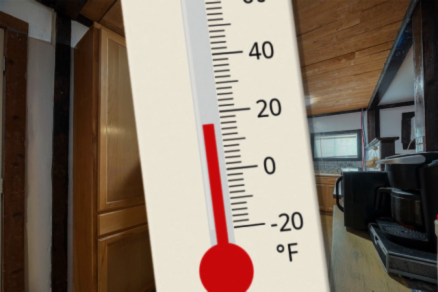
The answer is 16 °F
